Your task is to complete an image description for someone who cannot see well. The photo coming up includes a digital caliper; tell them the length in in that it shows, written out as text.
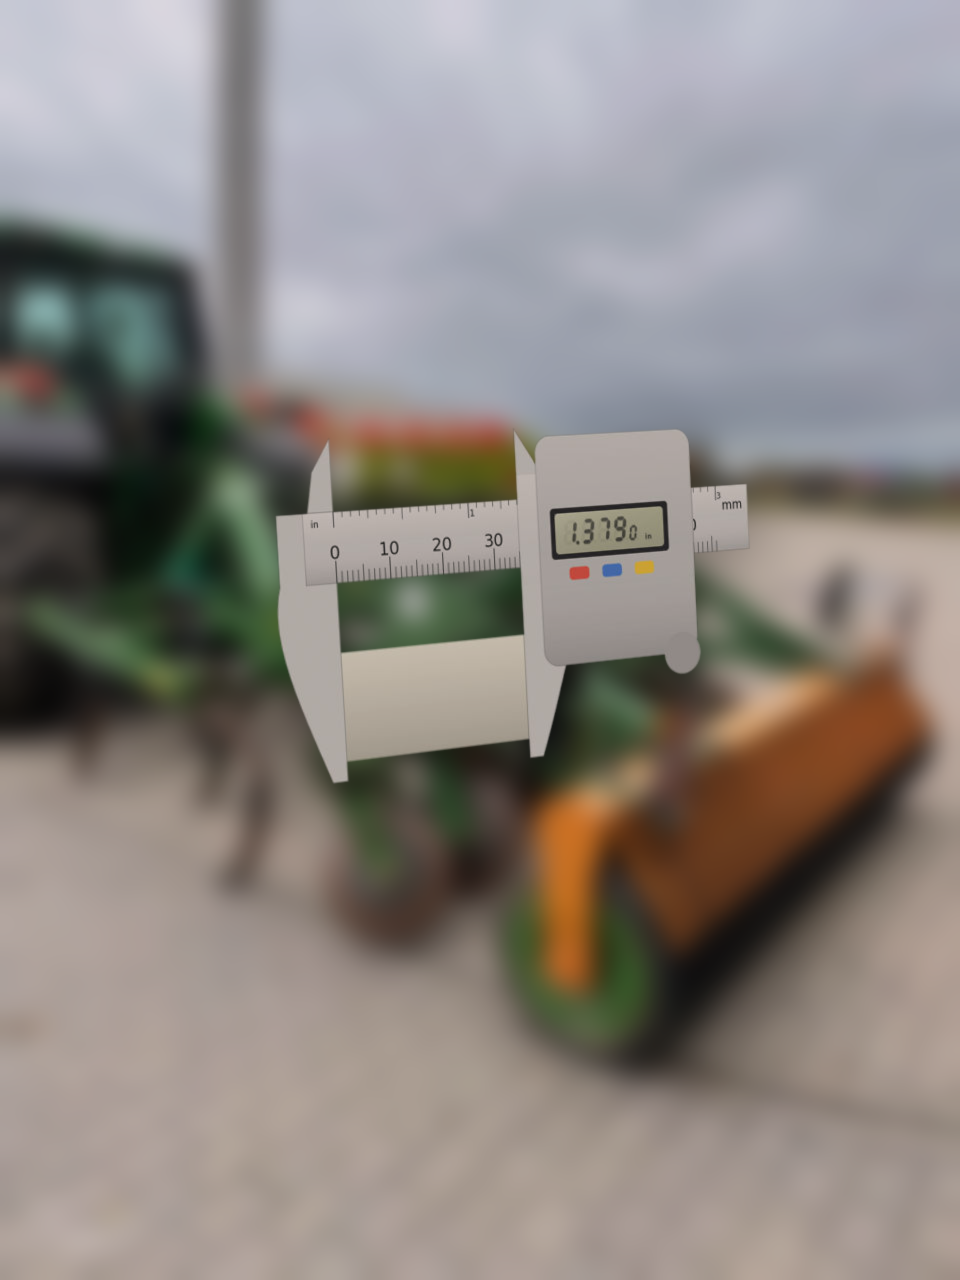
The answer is 1.3790 in
